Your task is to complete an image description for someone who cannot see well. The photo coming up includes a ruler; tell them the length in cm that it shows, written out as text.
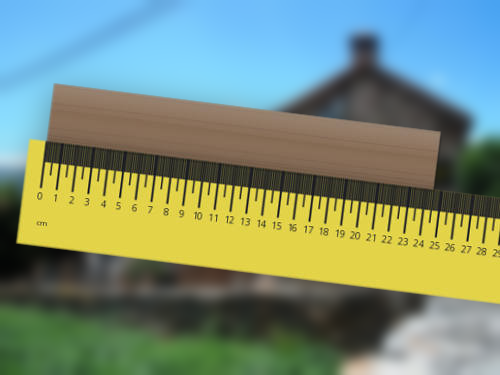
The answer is 24.5 cm
